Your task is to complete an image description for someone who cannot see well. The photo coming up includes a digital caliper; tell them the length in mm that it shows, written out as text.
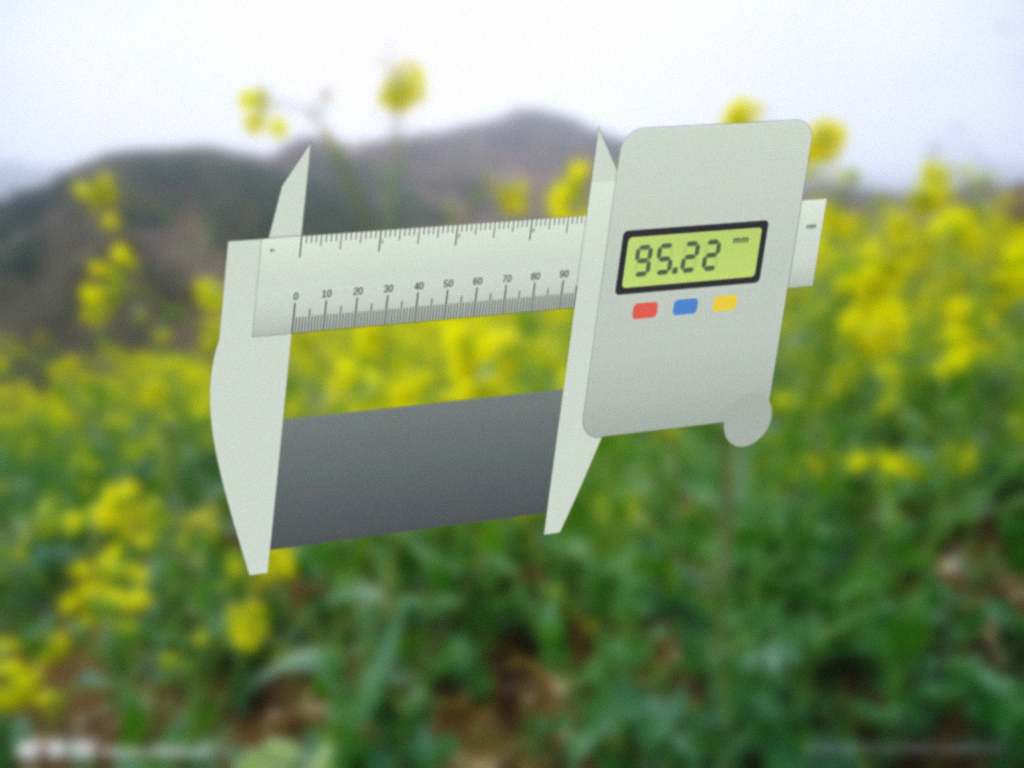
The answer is 95.22 mm
